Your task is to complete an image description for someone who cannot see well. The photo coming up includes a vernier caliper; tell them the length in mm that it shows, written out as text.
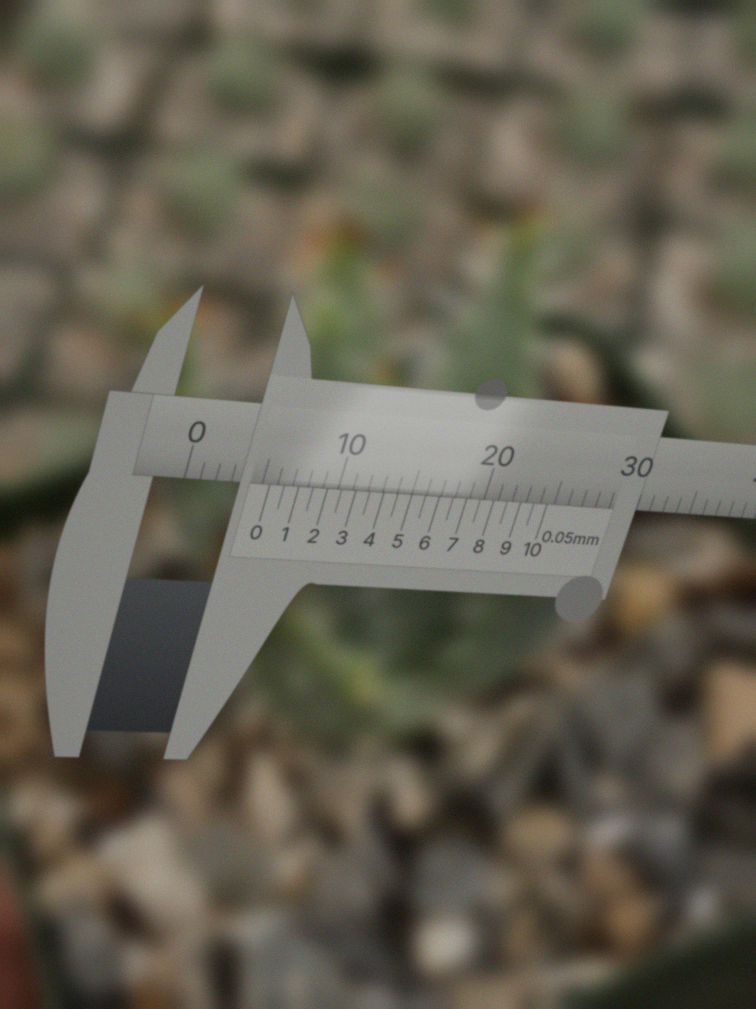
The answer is 5.5 mm
